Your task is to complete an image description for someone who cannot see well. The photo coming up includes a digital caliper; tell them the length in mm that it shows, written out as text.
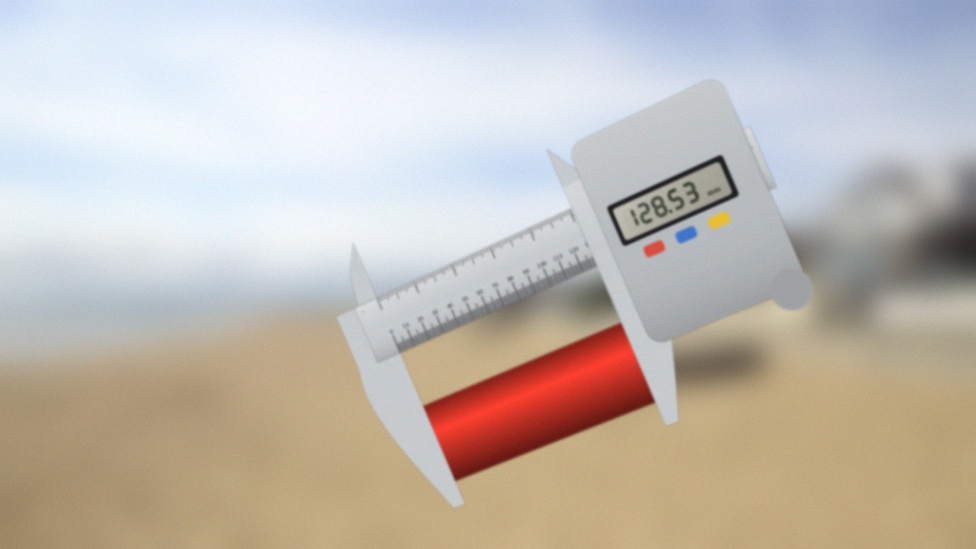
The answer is 128.53 mm
